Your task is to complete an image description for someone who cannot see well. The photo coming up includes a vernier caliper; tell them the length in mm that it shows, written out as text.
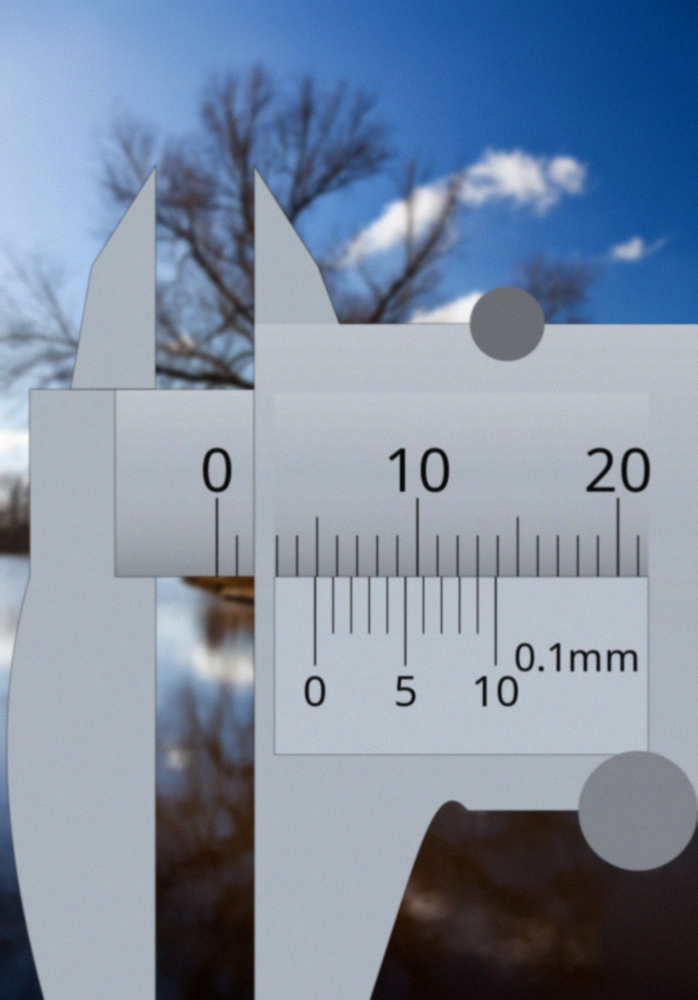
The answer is 4.9 mm
